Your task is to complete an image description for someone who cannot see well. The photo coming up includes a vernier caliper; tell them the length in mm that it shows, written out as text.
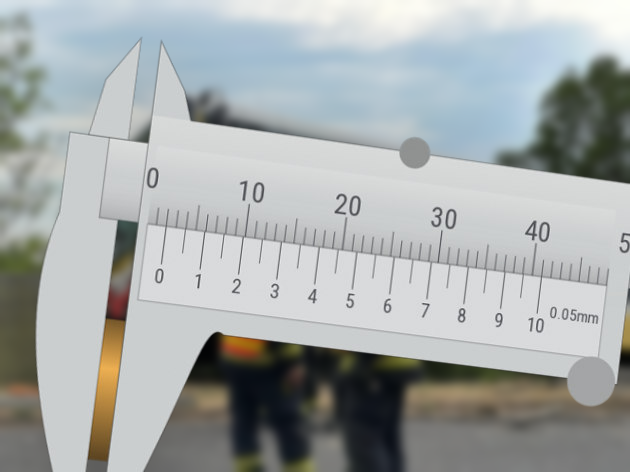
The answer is 2.0 mm
